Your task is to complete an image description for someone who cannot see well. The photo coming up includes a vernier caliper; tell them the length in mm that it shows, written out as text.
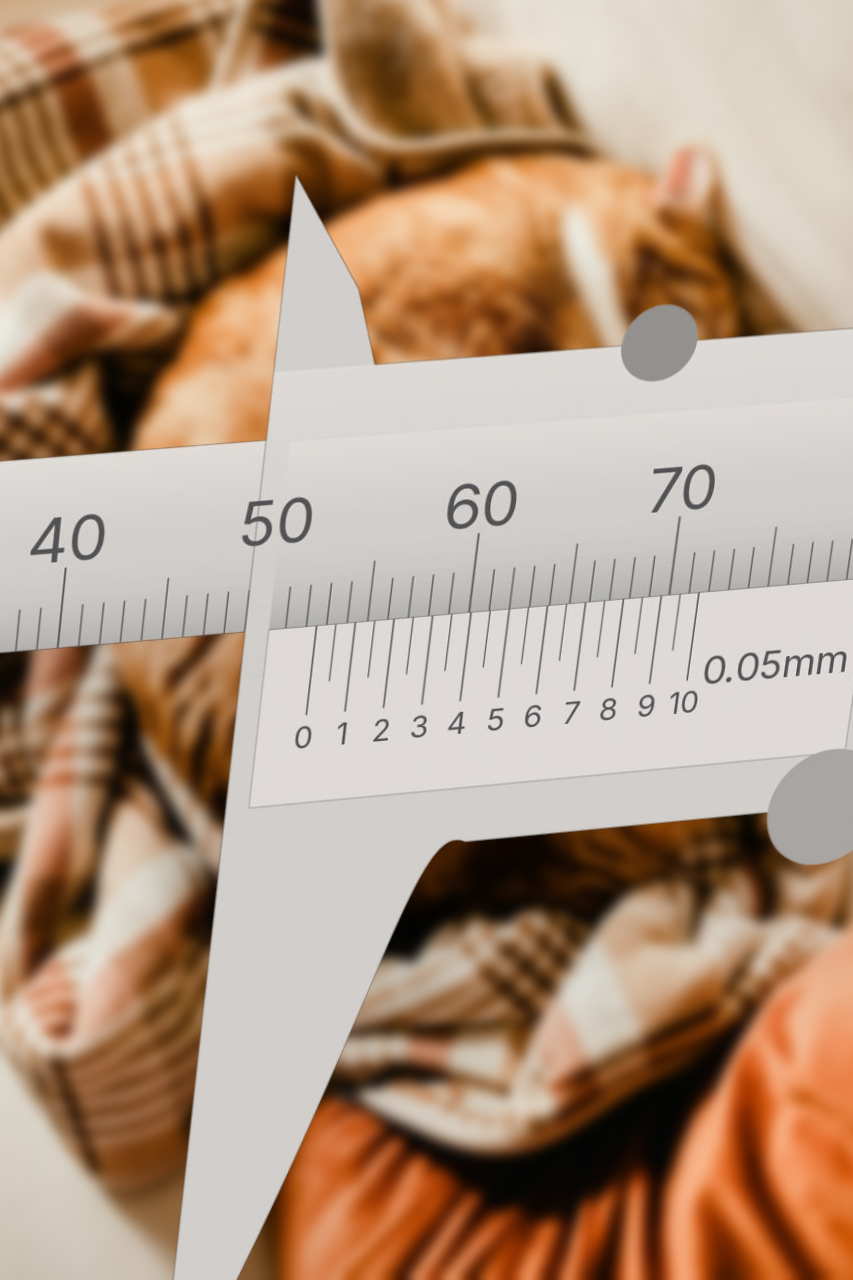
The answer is 52.5 mm
